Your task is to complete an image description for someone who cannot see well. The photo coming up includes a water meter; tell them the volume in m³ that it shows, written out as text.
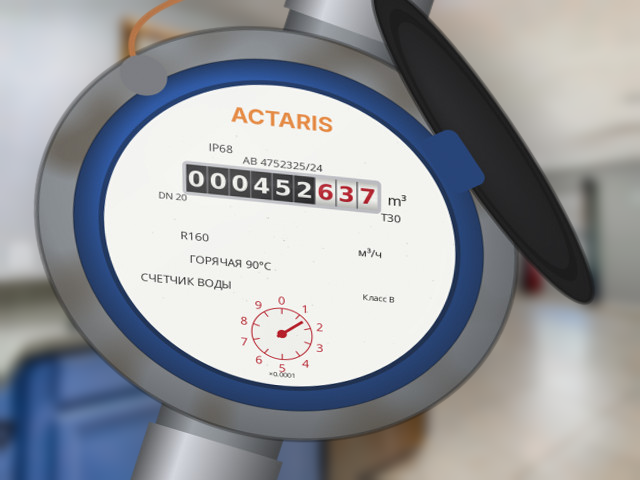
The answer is 452.6371 m³
